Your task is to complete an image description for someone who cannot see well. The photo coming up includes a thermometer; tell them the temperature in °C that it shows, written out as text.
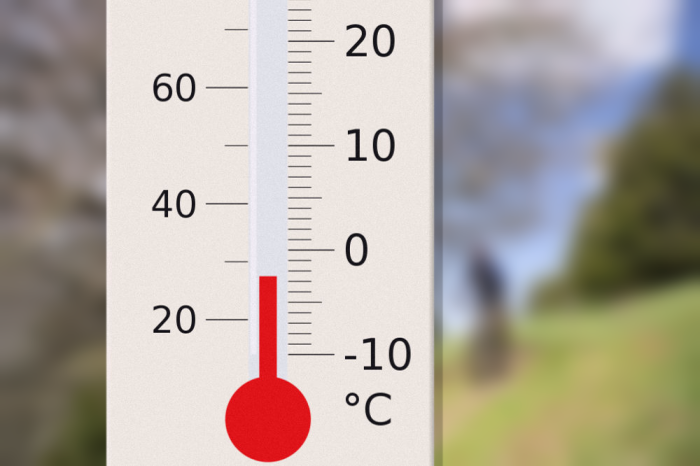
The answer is -2.5 °C
